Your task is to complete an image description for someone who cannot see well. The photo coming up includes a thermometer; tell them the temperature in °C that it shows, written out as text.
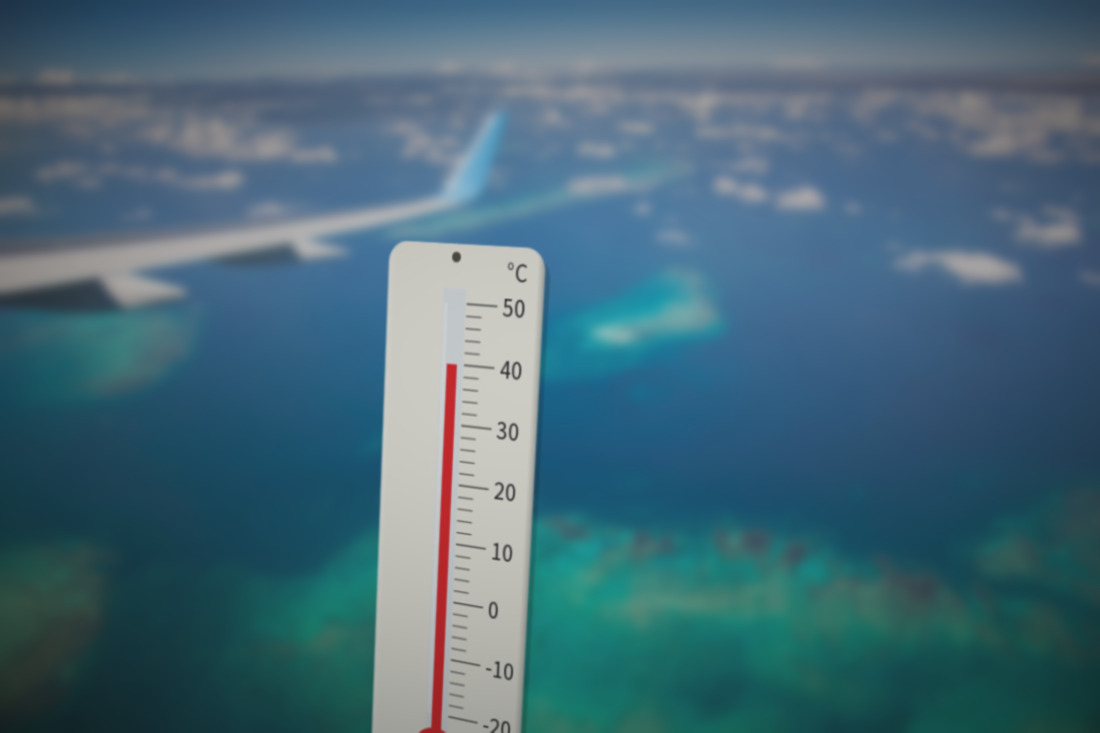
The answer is 40 °C
